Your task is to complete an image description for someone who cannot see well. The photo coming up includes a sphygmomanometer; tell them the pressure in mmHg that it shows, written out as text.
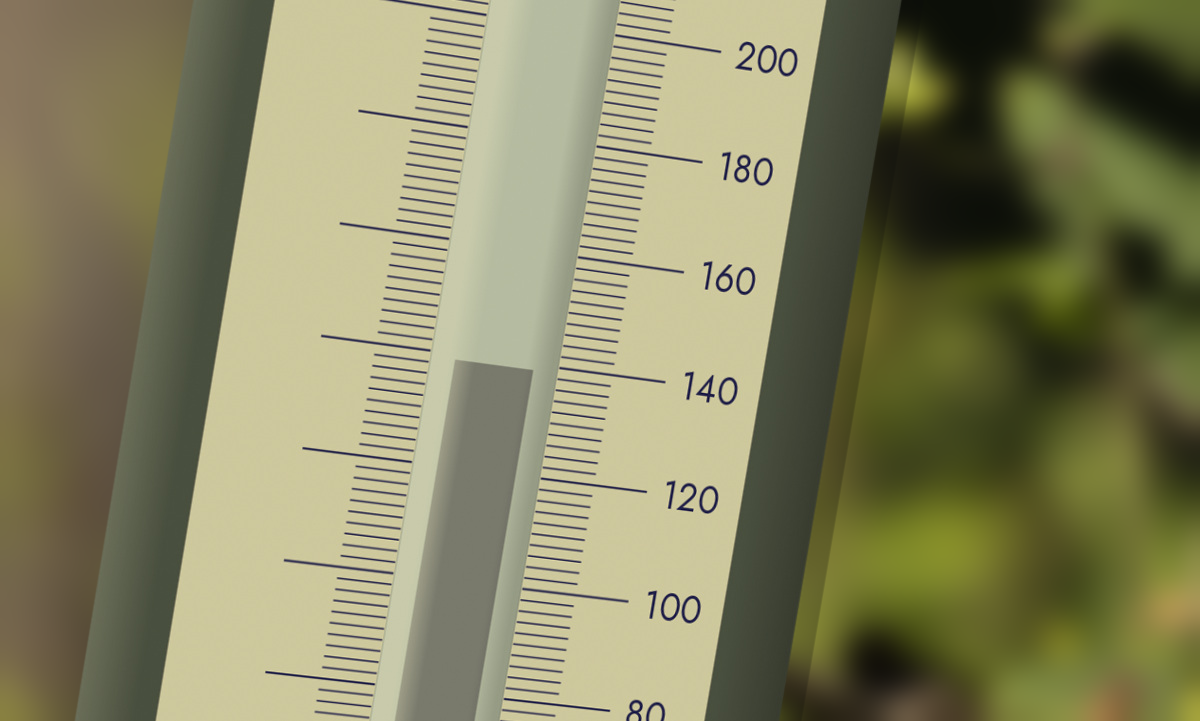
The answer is 139 mmHg
